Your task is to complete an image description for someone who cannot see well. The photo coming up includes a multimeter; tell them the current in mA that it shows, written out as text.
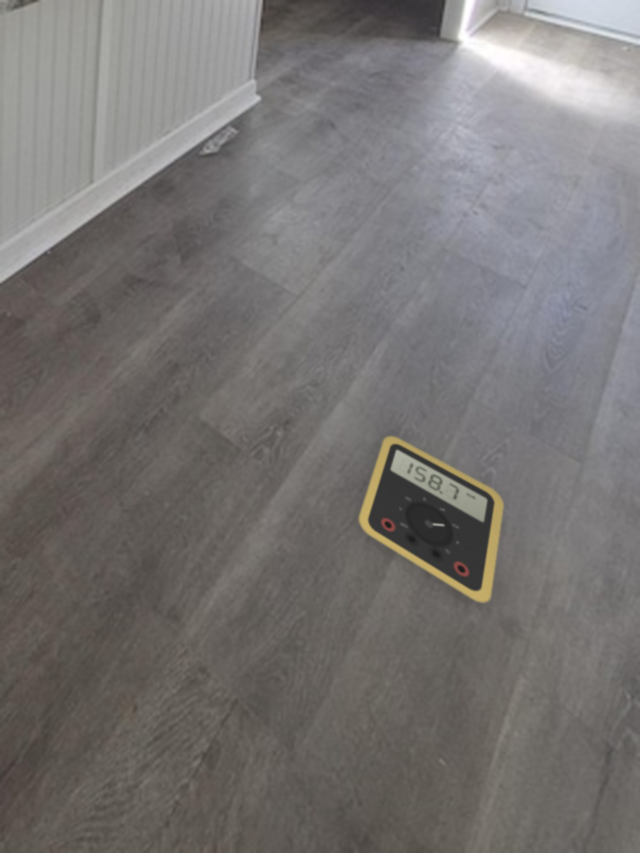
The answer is 158.7 mA
